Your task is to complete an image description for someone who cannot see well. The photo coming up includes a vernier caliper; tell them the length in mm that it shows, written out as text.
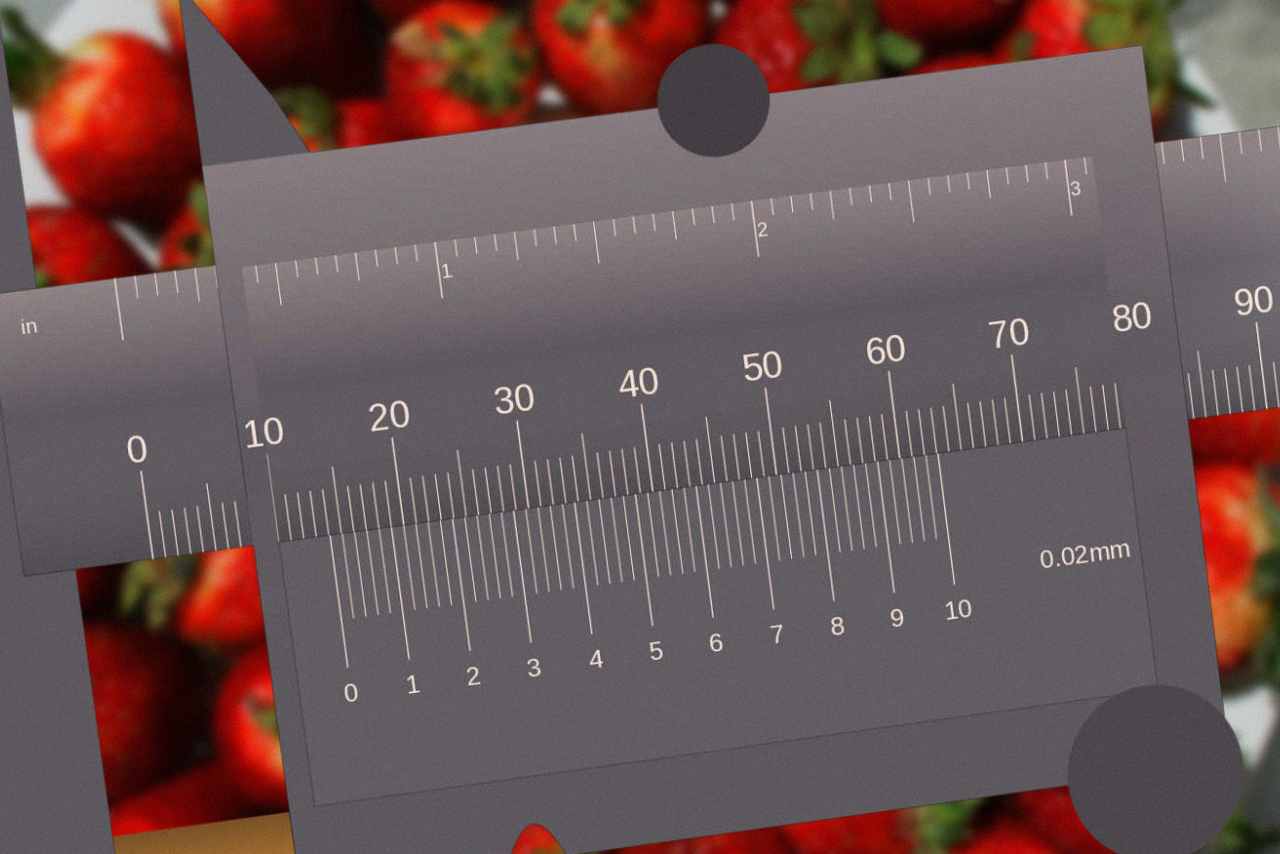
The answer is 14.1 mm
